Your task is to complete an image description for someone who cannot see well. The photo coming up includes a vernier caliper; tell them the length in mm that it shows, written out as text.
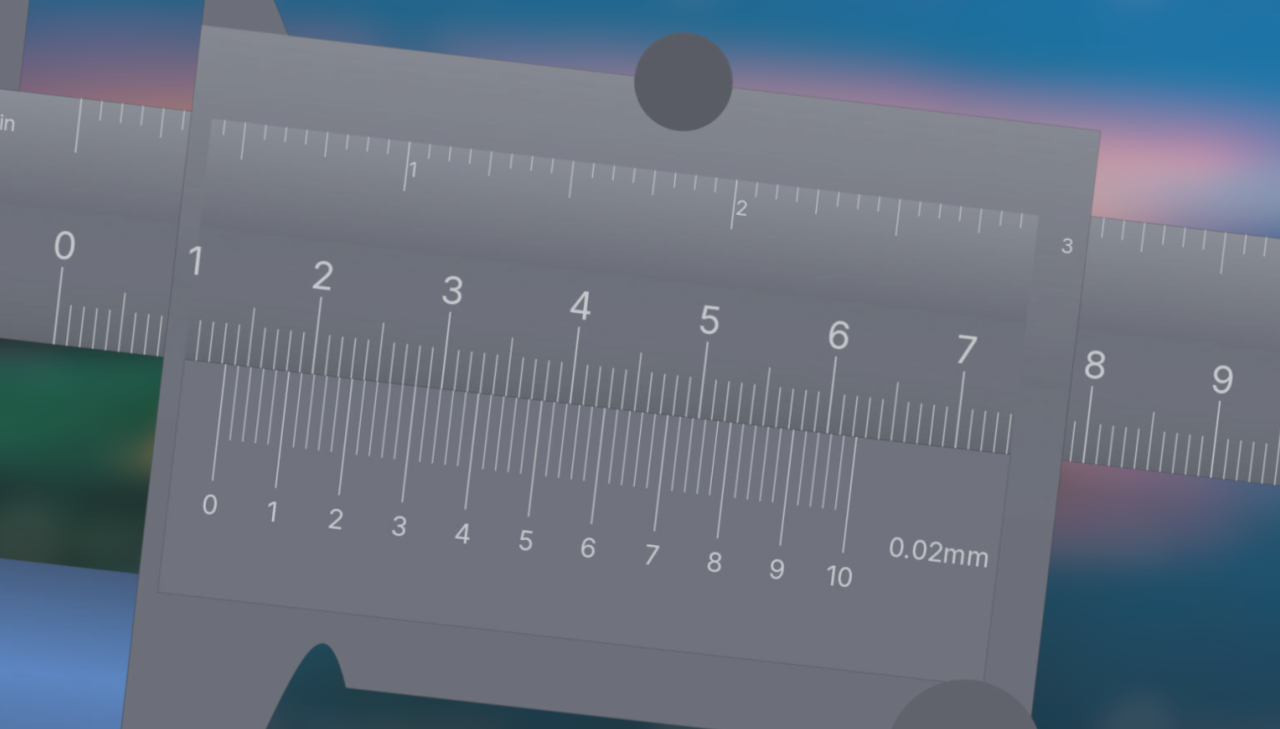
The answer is 13.3 mm
